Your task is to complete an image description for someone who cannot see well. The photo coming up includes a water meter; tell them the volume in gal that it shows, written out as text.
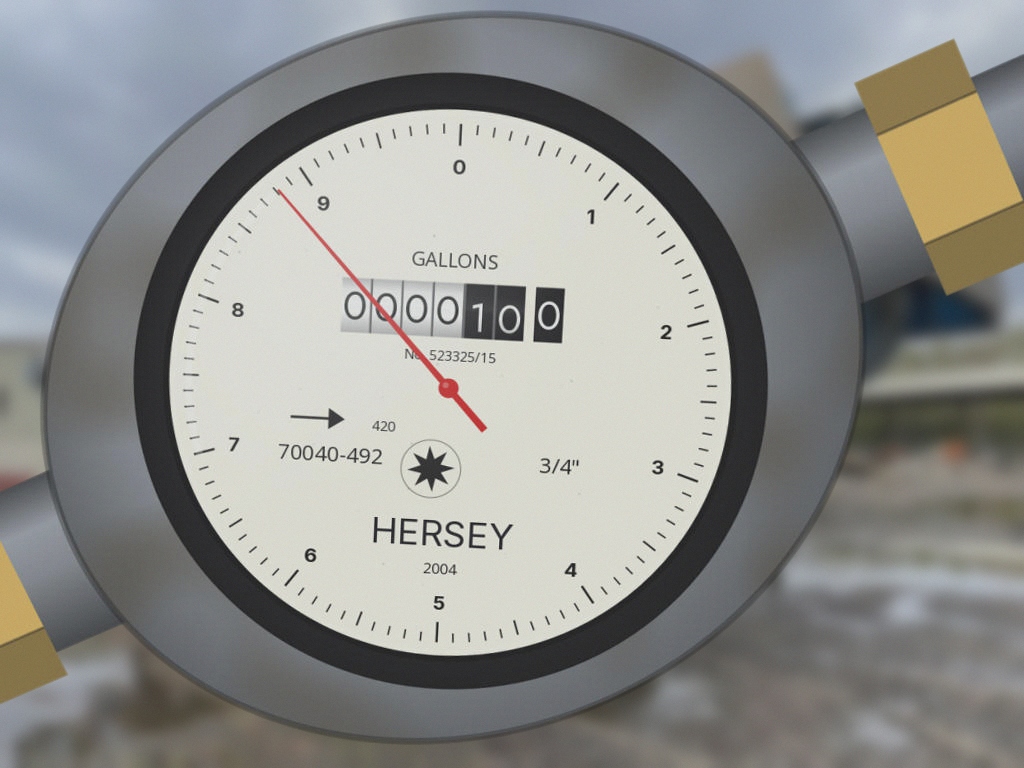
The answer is 98.8 gal
